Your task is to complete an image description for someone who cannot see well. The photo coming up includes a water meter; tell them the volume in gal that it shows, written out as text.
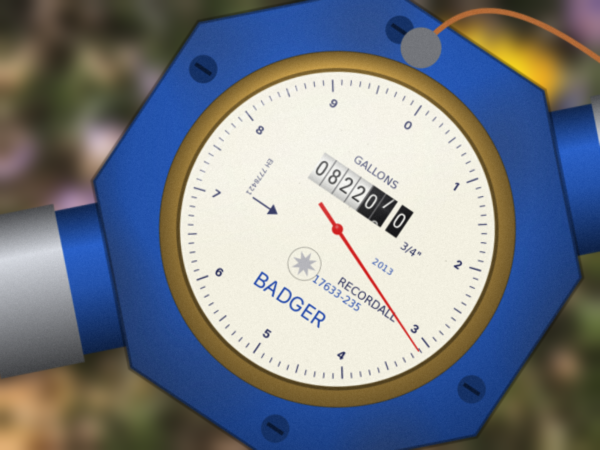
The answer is 822073.1 gal
